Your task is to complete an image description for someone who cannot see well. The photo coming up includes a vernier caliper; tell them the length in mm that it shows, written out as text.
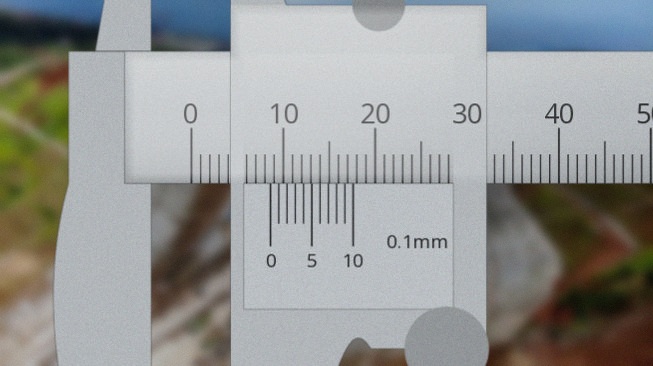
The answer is 8.6 mm
